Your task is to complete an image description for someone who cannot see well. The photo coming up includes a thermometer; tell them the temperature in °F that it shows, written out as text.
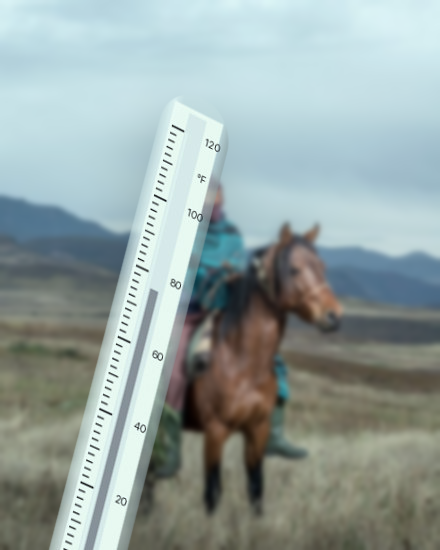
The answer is 76 °F
